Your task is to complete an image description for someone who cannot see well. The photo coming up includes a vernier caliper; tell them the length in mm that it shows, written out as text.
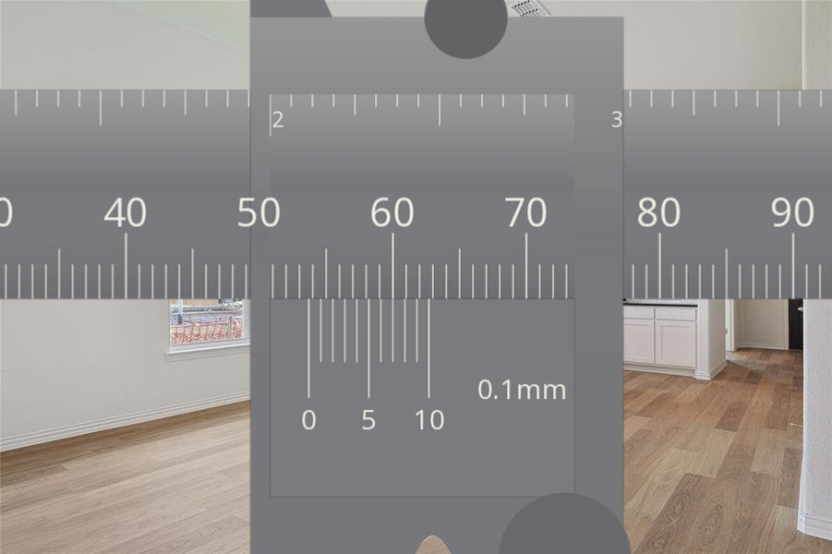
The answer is 53.7 mm
